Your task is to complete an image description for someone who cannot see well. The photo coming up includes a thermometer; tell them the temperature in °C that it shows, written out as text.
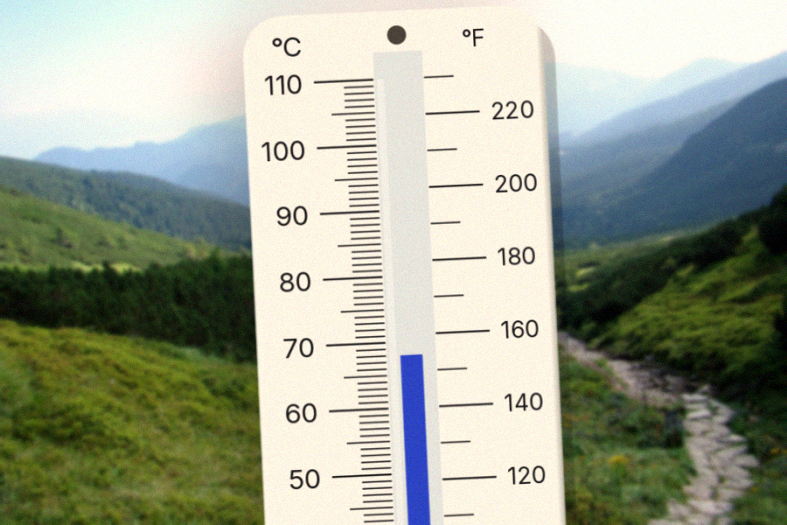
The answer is 68 °C
